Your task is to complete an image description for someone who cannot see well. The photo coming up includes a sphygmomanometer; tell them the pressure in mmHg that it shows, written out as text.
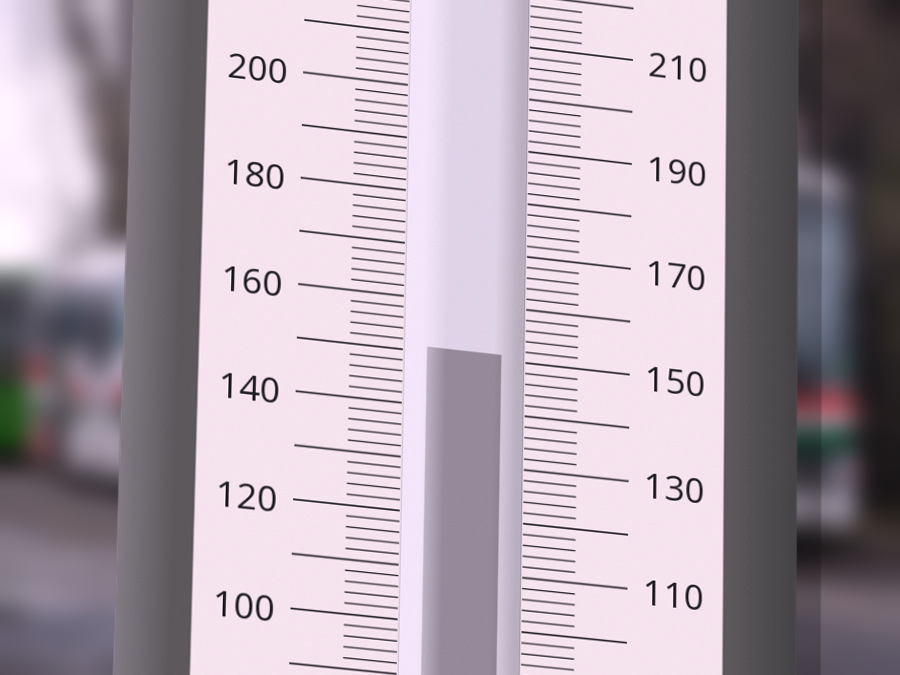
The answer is 151 mmHg
